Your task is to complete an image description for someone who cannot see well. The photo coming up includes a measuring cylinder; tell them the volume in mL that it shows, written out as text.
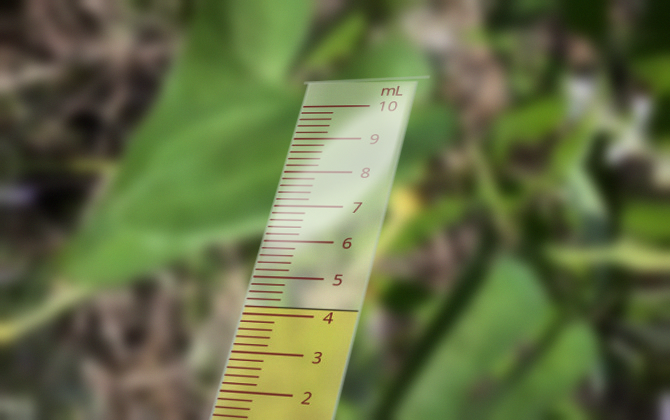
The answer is 4.2 mL
